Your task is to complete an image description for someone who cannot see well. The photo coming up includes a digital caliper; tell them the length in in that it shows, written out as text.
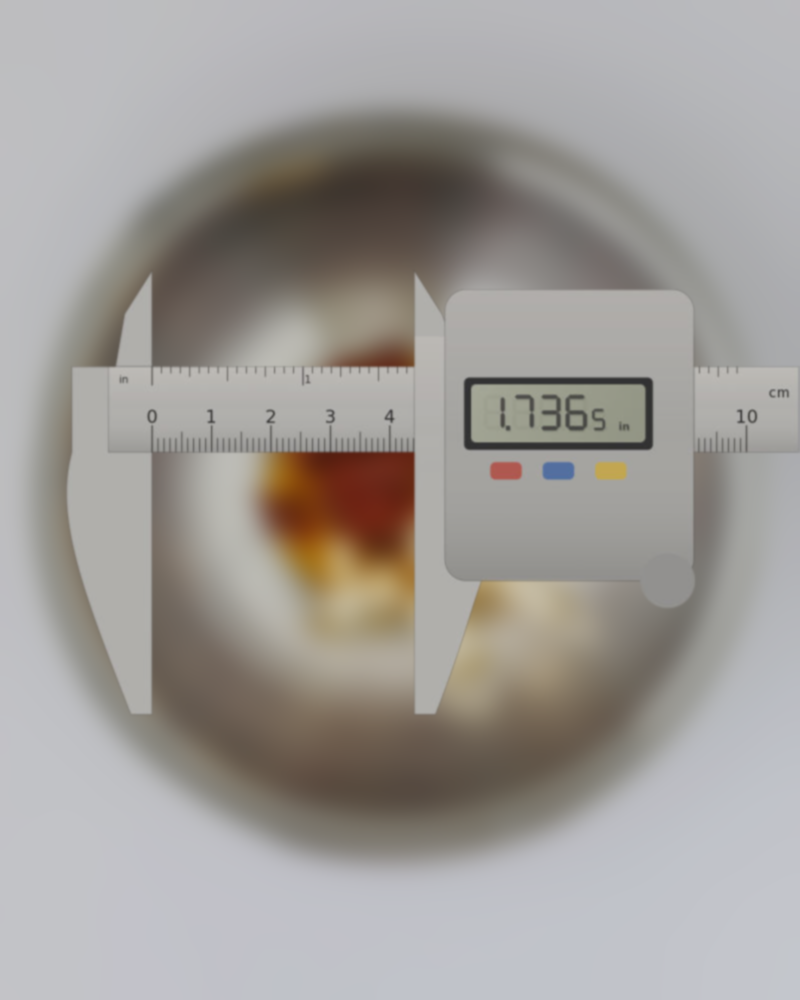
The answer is 1.7365 in
